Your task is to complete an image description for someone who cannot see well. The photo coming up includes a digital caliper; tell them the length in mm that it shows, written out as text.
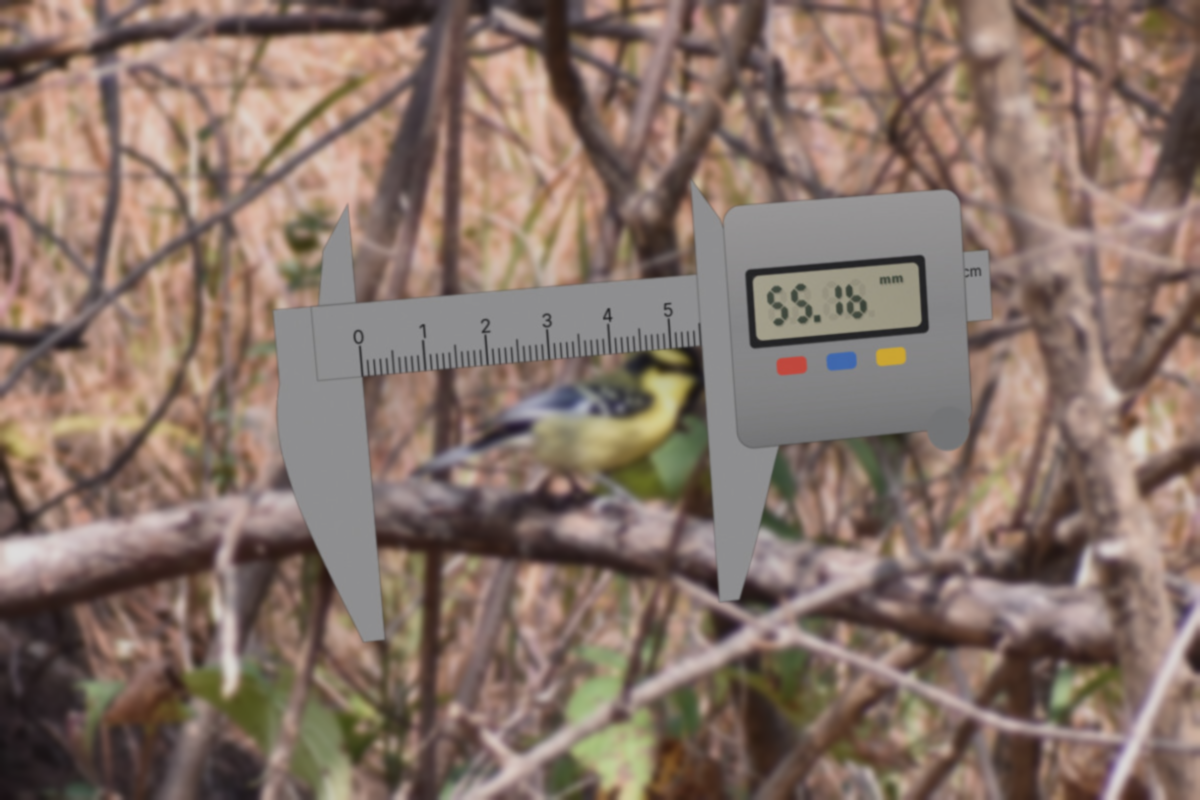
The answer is 55.16 mm
